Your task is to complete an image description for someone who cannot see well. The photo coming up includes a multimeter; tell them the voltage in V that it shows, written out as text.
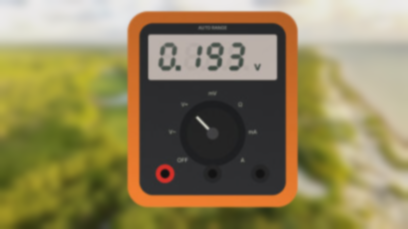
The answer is 0.193 V
